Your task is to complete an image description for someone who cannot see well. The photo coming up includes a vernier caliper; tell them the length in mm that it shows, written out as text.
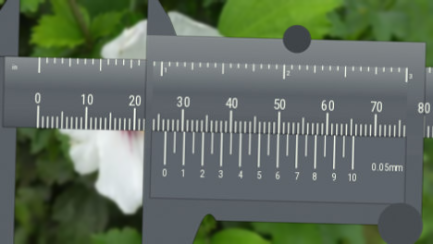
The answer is 26.5 mm
